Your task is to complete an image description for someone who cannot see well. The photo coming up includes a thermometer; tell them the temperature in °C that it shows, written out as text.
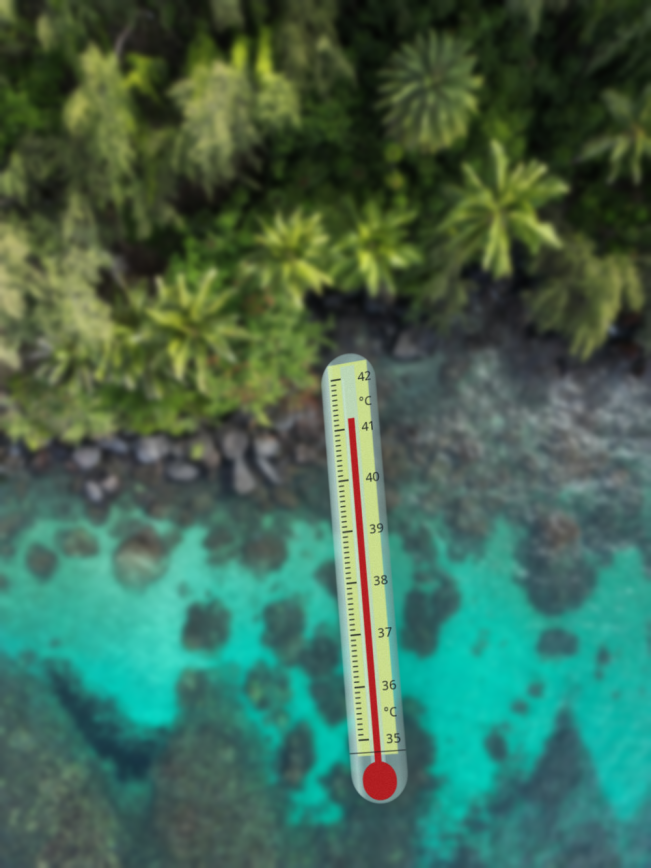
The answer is 41.2 °C
